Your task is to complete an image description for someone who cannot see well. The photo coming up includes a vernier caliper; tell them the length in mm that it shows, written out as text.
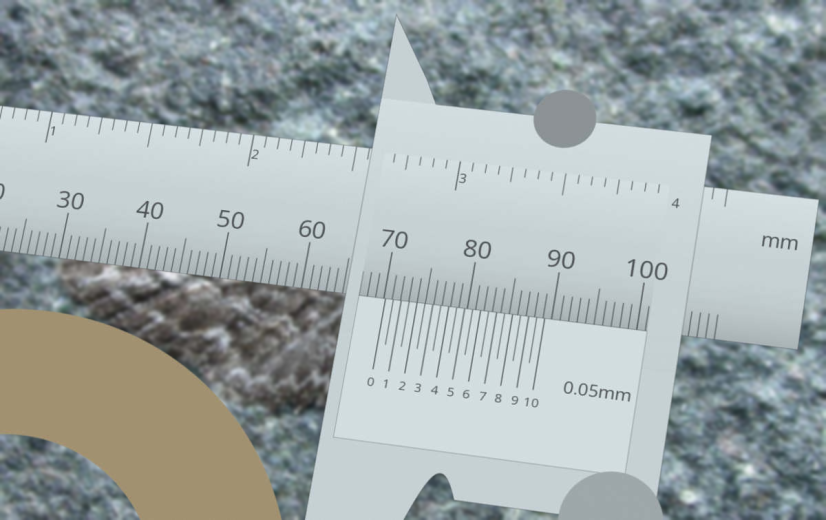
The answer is 70.2 mm
